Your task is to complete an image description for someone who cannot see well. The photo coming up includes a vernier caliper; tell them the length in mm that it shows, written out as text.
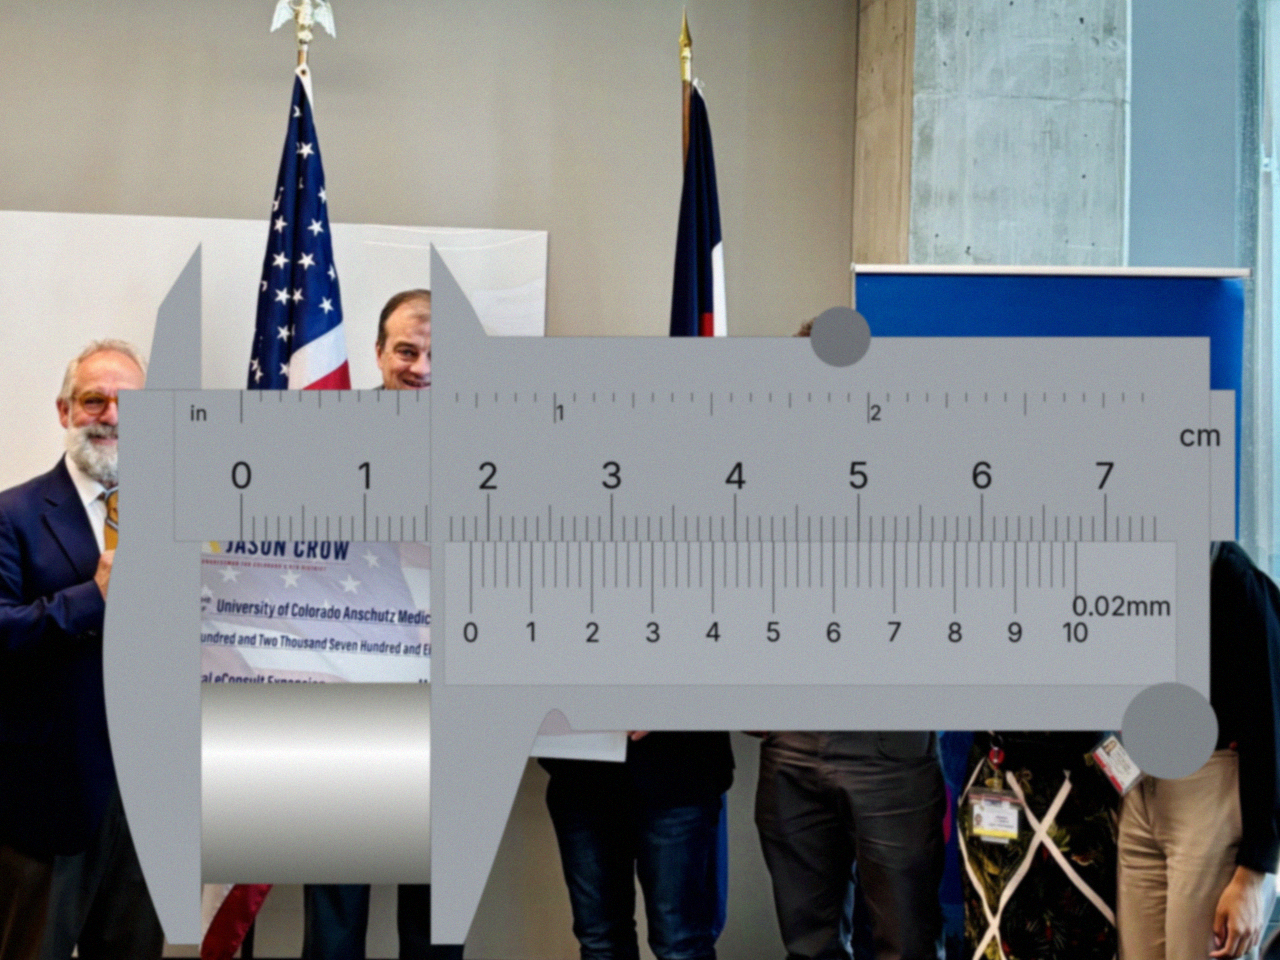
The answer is 18.6 mm
